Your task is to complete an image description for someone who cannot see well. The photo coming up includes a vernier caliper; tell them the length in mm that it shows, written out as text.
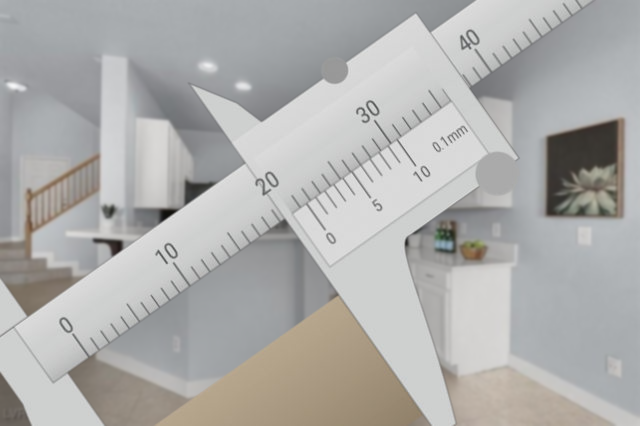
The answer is 21.6 mm
